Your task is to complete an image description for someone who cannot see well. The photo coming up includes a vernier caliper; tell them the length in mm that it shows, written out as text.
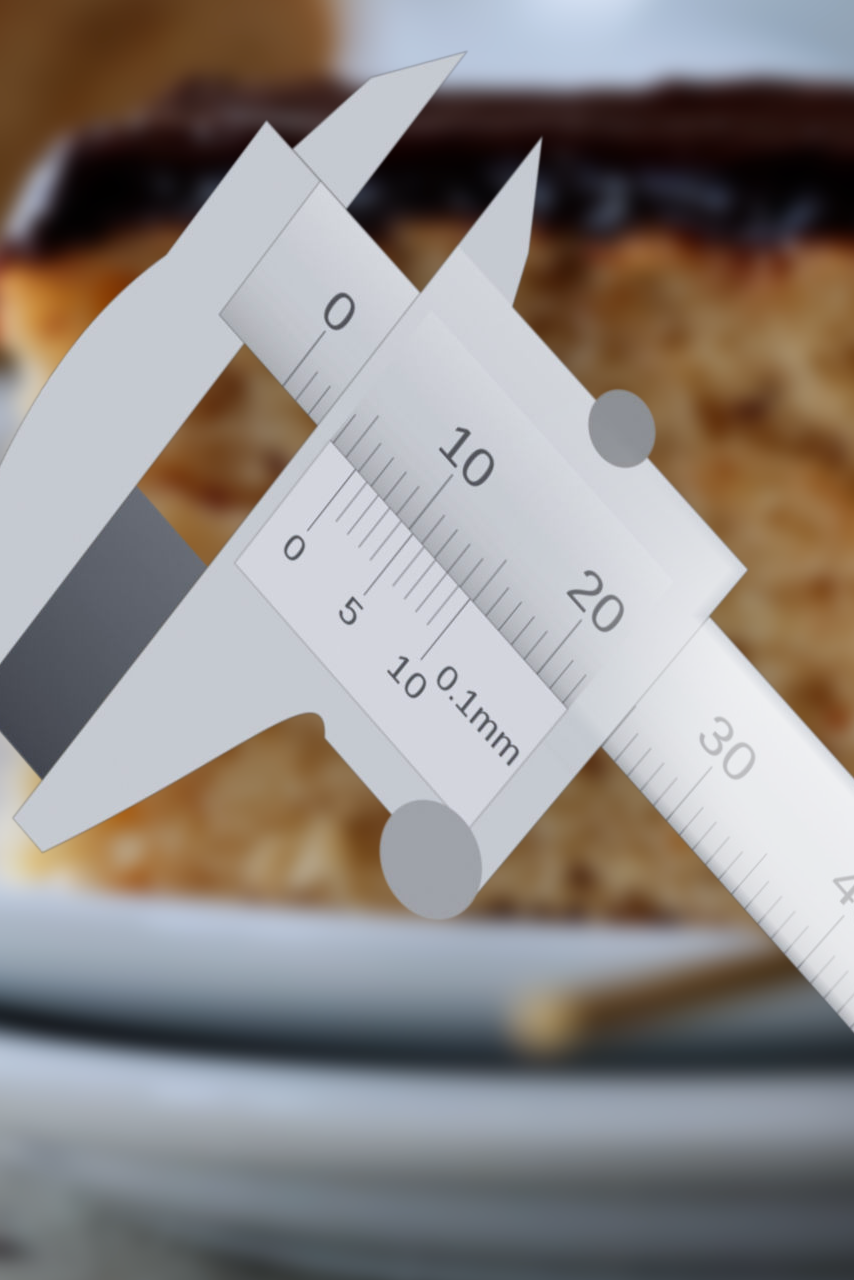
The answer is 5.8 mm
